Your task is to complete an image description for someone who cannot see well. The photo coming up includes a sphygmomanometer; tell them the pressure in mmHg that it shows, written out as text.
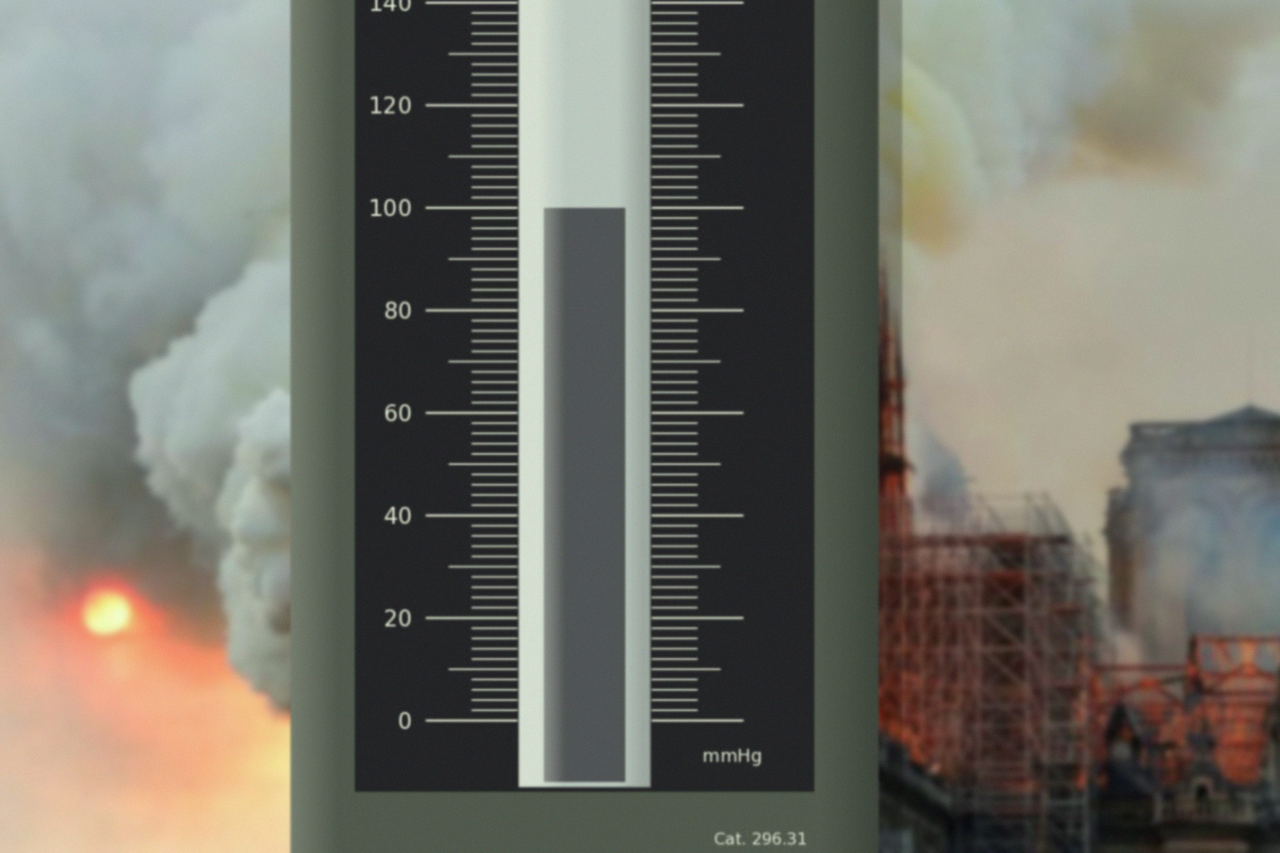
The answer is 100 mmHg
